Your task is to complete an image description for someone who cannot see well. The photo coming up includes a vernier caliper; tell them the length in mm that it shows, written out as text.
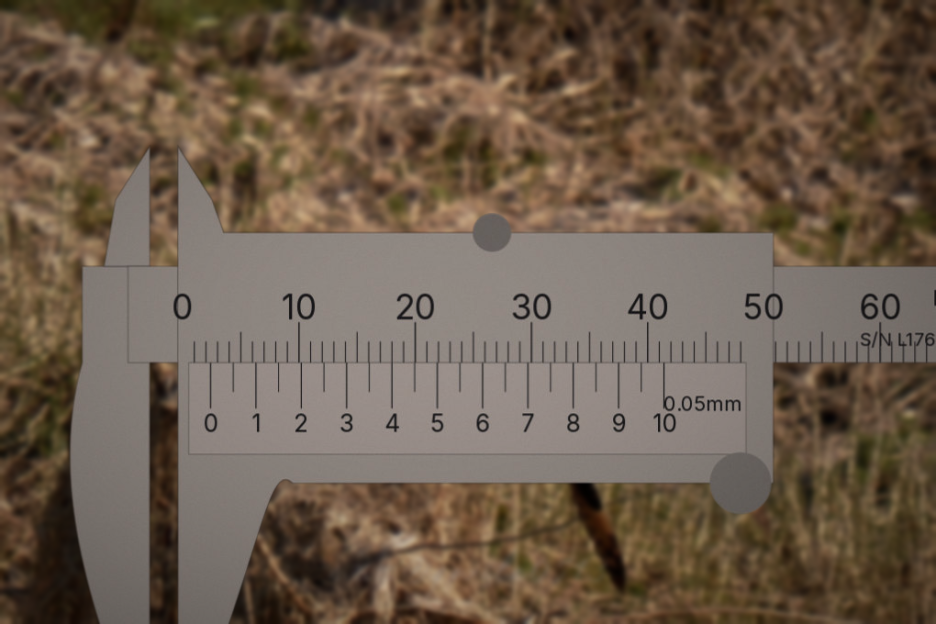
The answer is 2.4 mm
